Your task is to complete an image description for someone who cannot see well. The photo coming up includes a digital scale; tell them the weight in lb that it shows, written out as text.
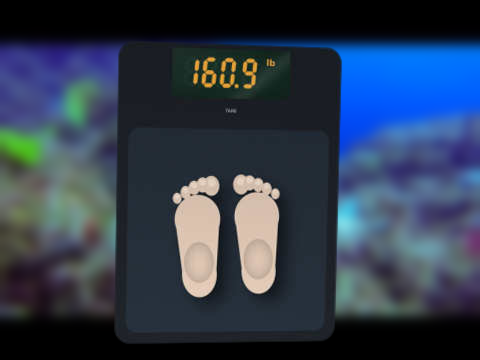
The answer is 160.9 lb
